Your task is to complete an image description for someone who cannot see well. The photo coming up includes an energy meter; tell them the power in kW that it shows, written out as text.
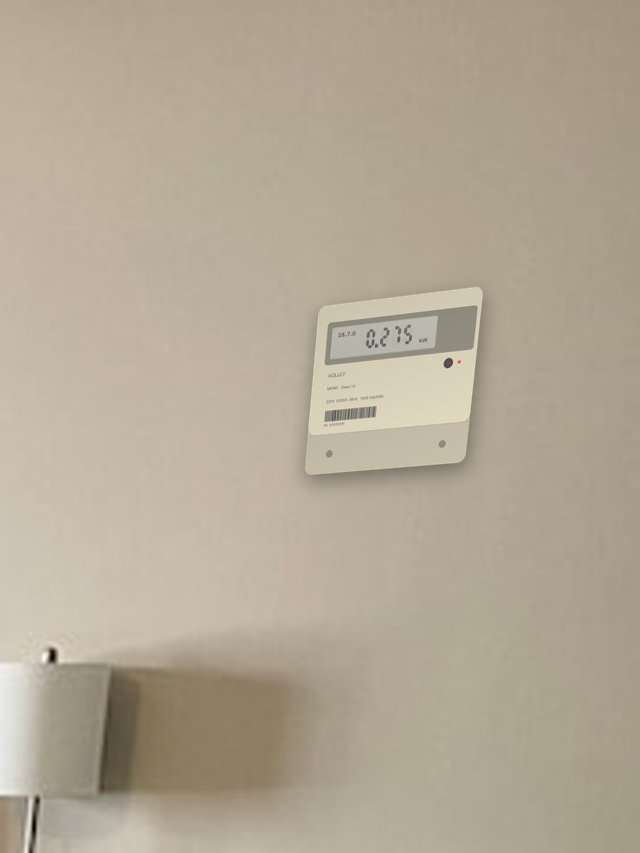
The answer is 0.275 kW
